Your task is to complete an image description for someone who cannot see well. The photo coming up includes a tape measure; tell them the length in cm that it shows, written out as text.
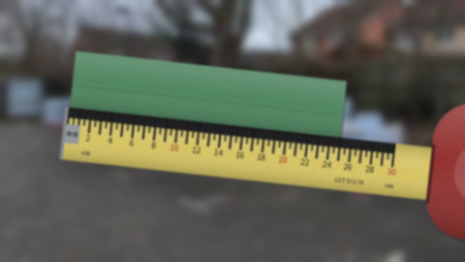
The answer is 25 cm
